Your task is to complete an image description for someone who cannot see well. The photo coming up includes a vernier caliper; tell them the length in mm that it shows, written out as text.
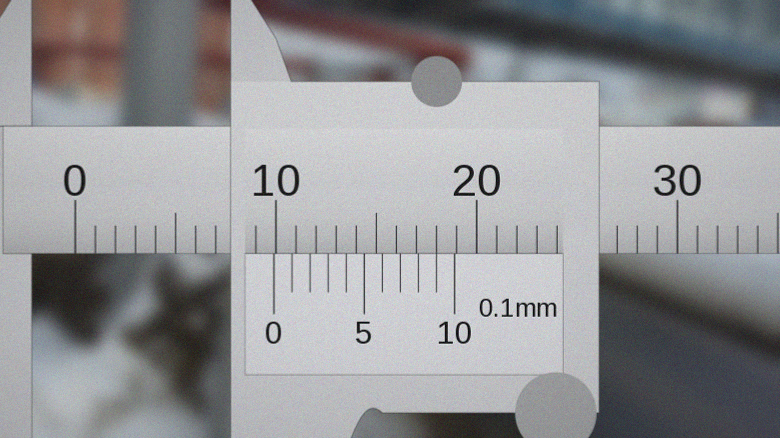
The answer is 9.9 mm
